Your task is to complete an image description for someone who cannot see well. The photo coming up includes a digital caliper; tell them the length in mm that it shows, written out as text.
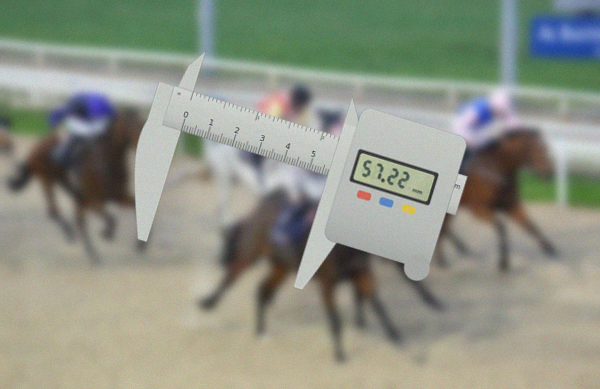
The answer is 57.22 mm
